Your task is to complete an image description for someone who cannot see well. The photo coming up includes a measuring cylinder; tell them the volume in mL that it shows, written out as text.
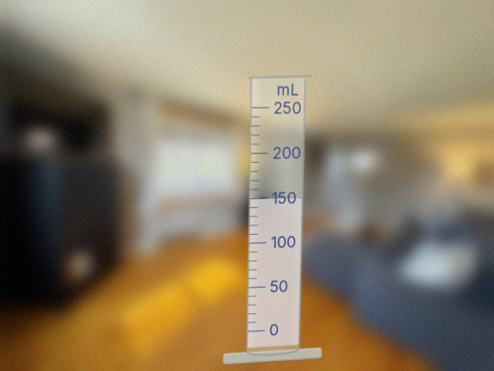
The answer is 150 mL
